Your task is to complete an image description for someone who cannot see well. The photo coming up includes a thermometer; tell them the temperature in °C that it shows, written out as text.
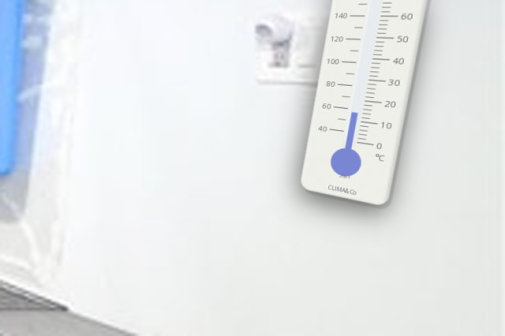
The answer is 14 °C
